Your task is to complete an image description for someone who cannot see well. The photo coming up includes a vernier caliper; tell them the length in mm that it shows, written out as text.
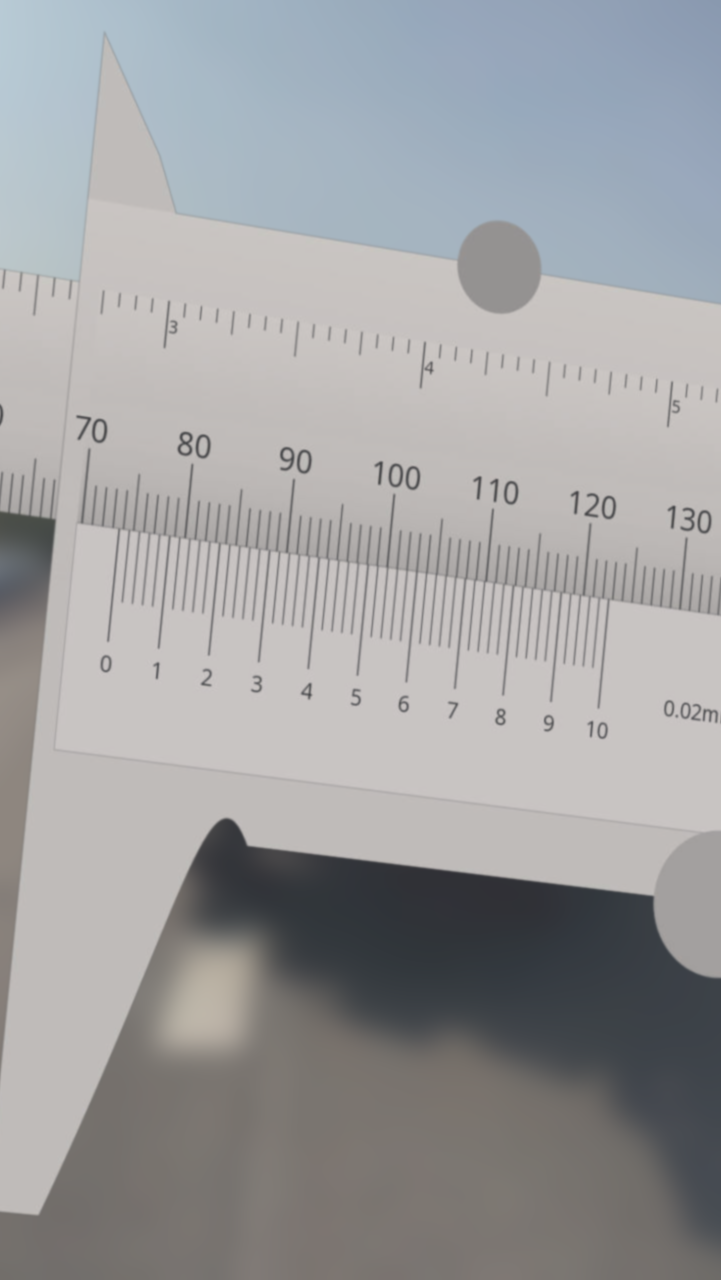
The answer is 73.6 mm
